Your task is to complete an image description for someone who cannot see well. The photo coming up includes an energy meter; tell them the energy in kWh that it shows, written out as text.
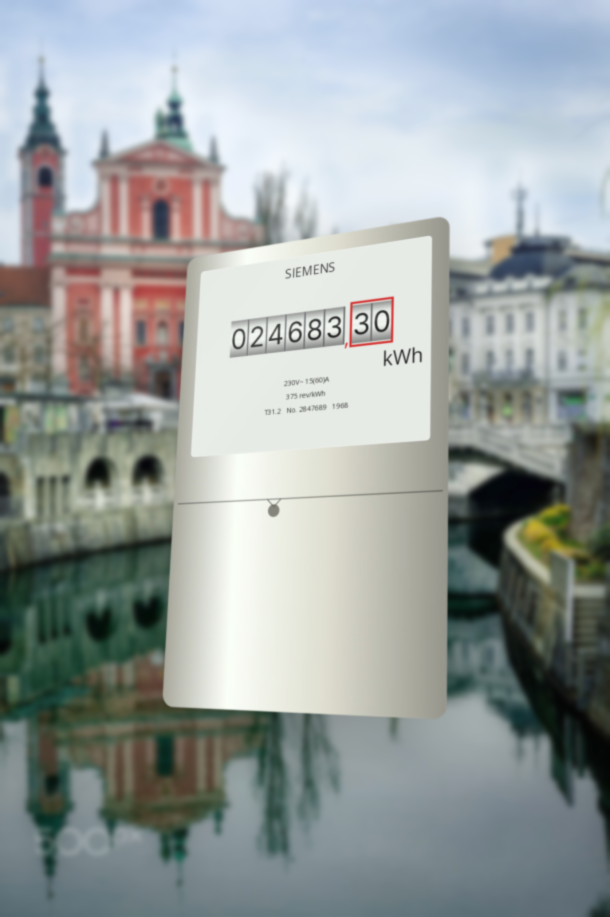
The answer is 24683.30 kWh
